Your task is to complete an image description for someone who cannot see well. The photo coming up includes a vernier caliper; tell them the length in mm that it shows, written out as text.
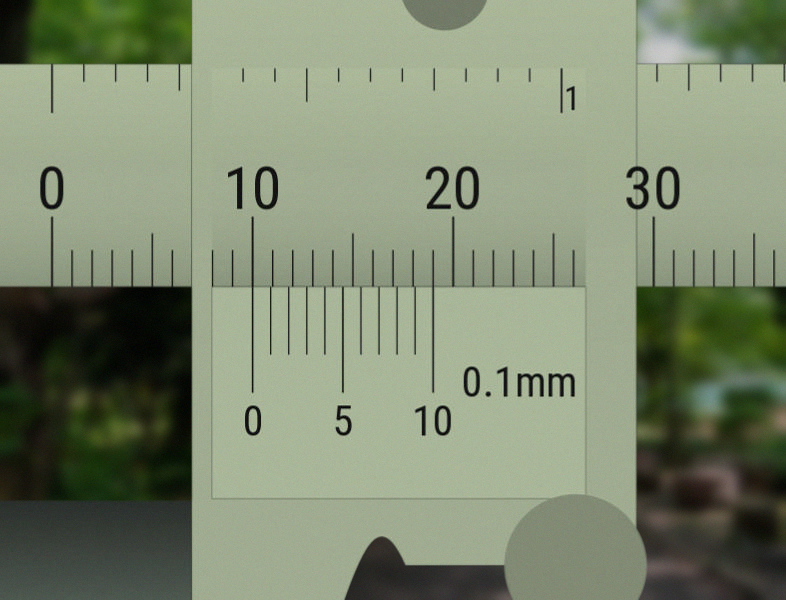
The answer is 10.0 mm
